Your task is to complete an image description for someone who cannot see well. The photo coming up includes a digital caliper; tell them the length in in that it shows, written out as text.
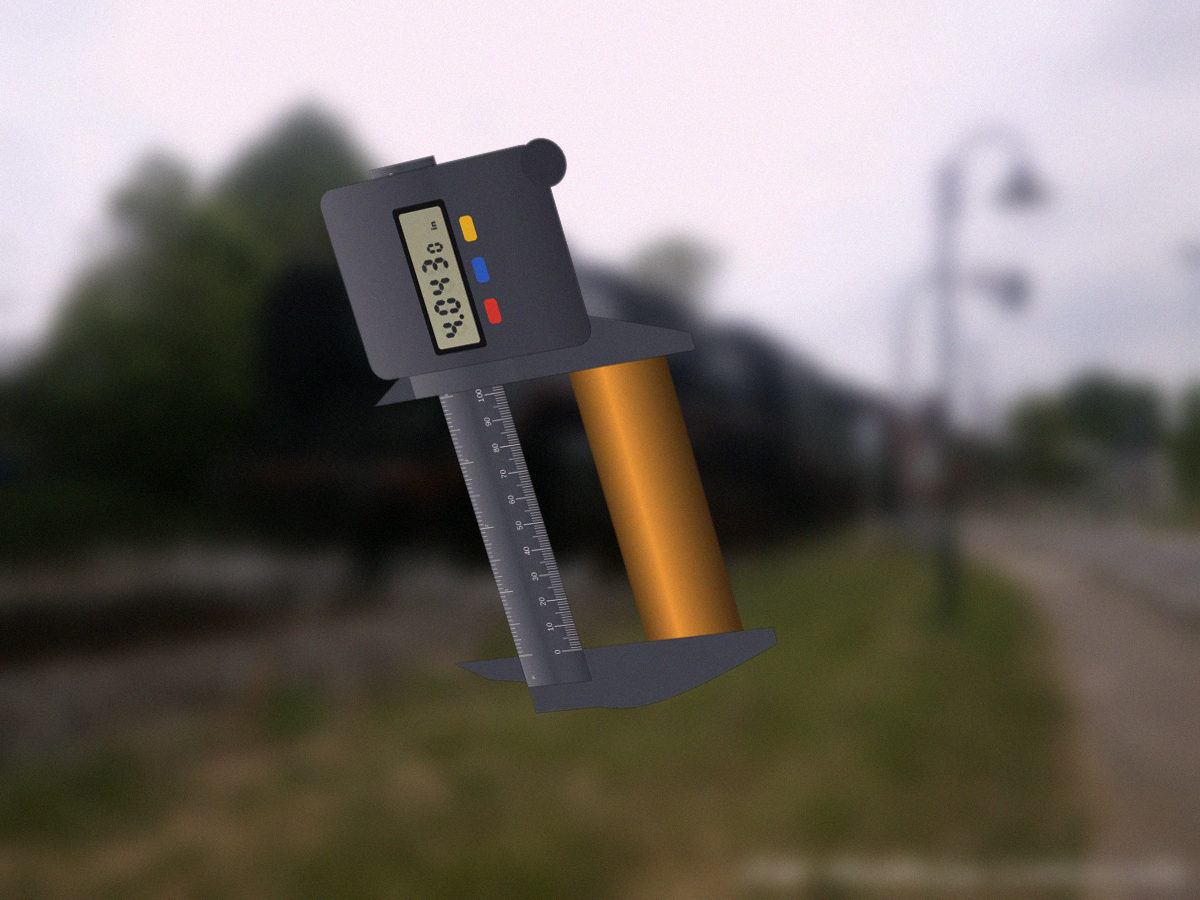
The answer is 4.0430 in
